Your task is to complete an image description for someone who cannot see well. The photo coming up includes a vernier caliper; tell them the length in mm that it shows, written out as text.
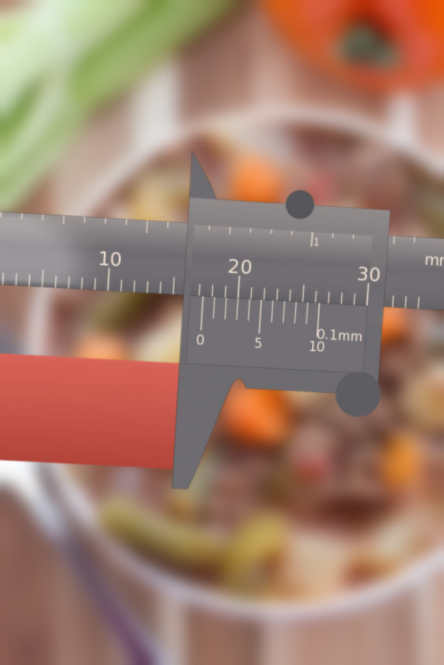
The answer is 17.3 mm
